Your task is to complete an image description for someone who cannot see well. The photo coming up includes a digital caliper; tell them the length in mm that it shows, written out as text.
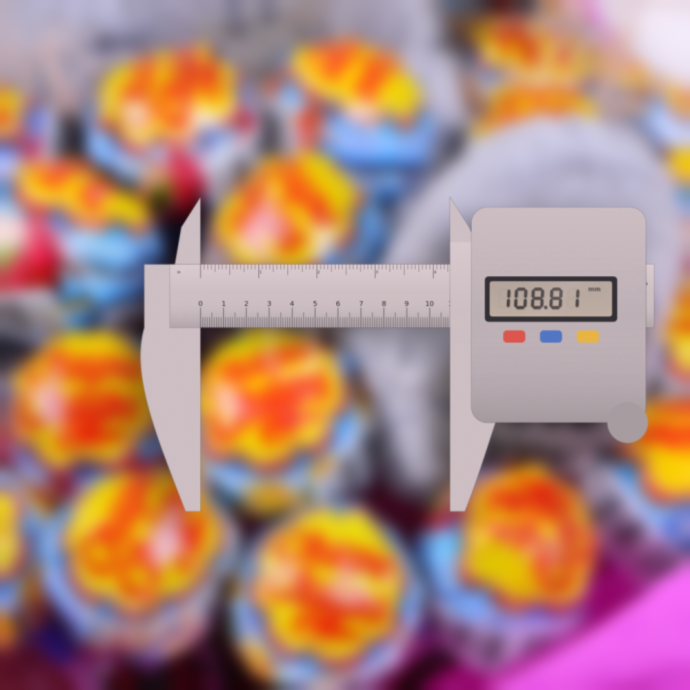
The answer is 108.81 mm
